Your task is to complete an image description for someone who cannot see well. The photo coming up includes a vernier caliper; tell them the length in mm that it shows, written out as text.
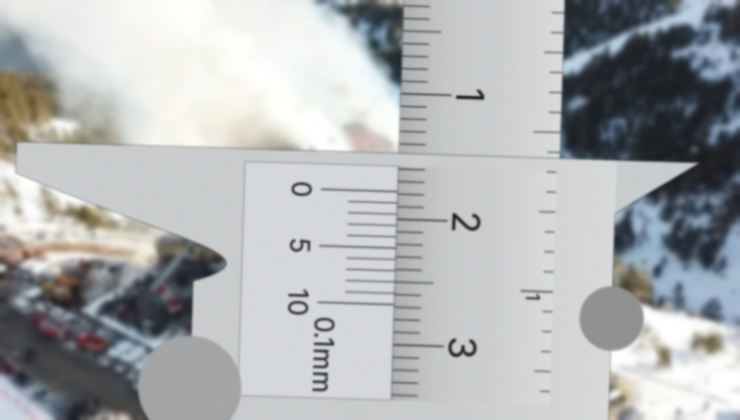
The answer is 17.8 mm
